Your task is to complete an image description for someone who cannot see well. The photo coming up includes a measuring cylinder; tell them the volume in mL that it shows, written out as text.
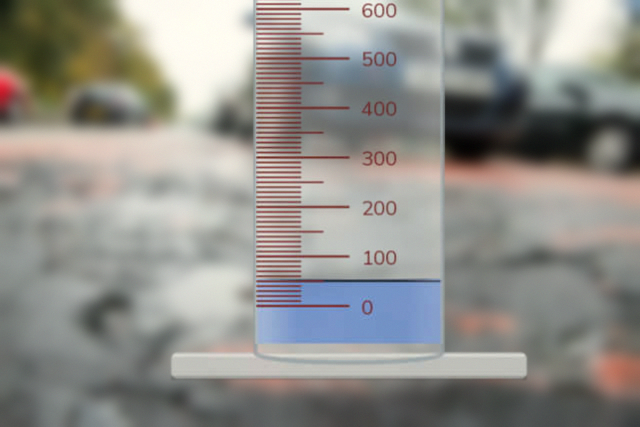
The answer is 50 mL
